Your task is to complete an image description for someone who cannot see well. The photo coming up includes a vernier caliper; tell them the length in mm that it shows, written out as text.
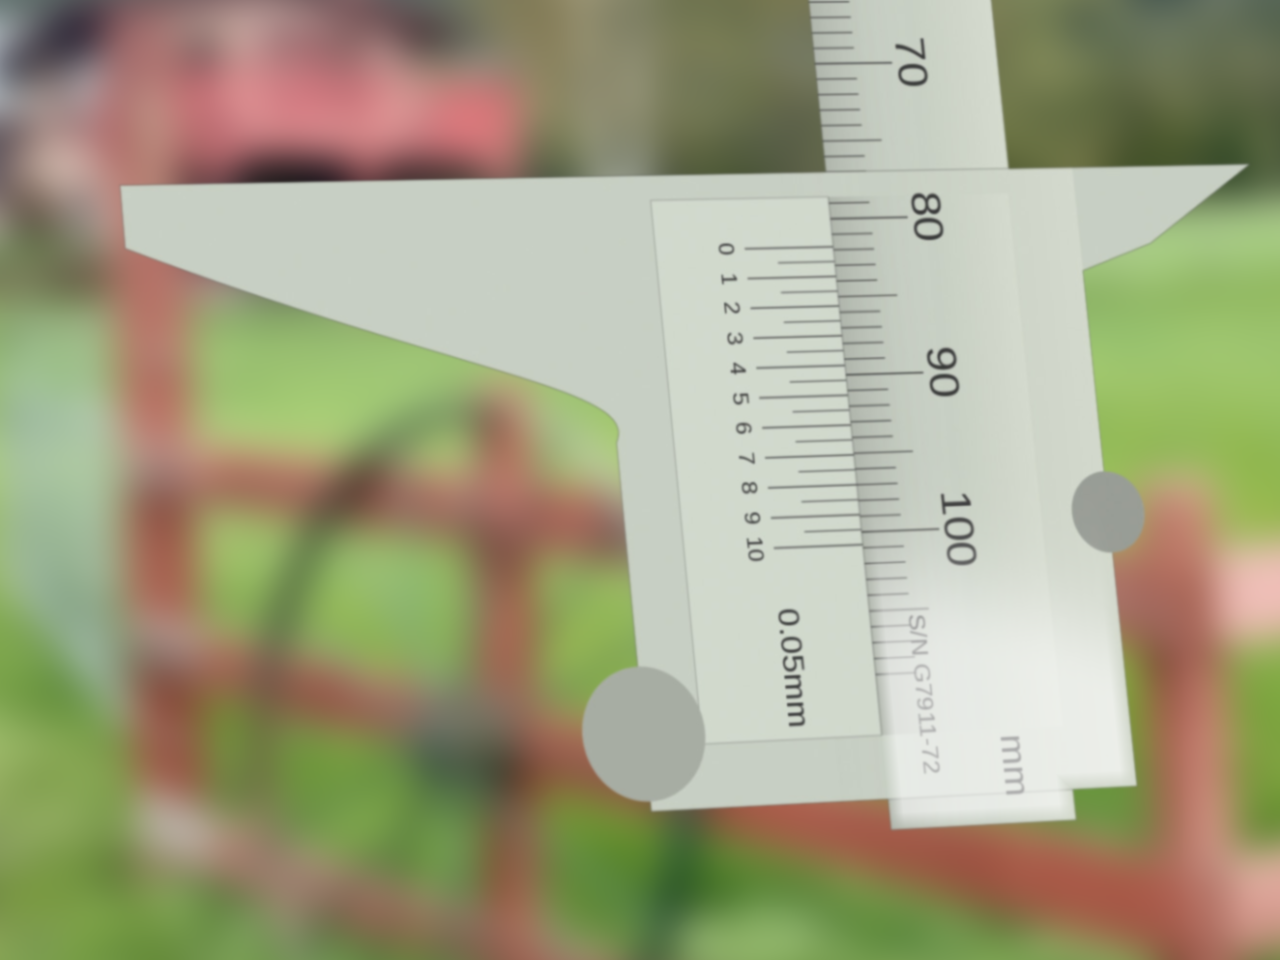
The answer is 81.8 mm
